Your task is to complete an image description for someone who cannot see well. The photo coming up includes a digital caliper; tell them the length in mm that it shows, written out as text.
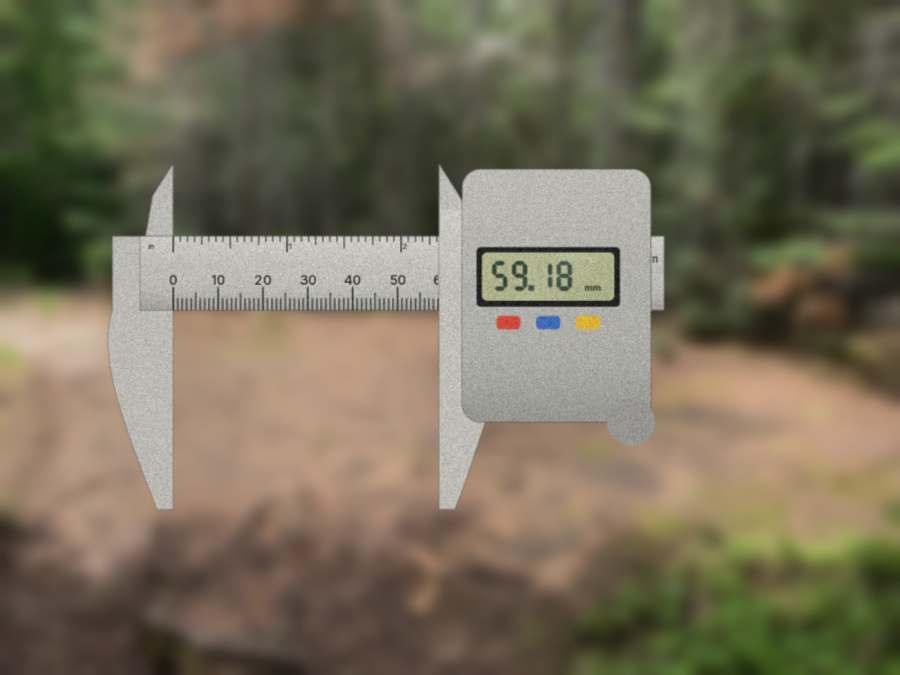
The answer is 59.18 mm
